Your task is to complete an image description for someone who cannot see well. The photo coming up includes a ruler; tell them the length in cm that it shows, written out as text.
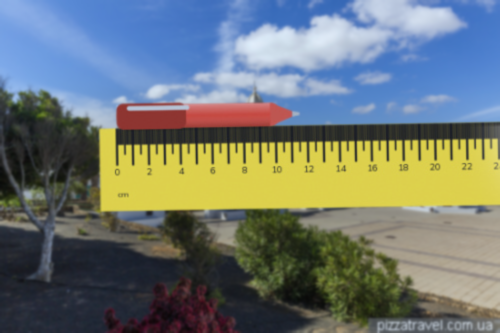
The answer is 11.5 cm
